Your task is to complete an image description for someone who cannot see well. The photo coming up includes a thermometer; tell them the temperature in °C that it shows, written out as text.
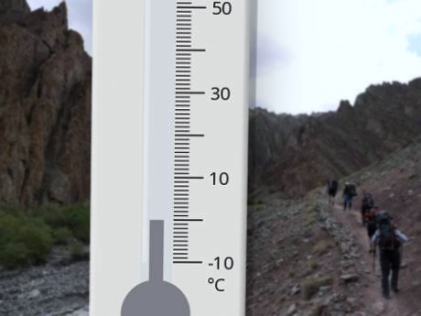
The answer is 0 °C
